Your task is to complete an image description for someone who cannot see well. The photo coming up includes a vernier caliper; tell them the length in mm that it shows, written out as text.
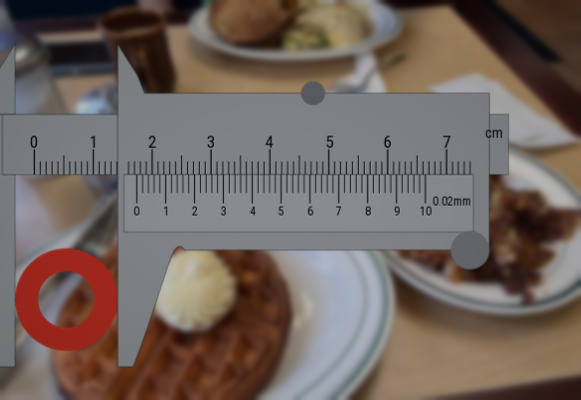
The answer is 17.4 mm
